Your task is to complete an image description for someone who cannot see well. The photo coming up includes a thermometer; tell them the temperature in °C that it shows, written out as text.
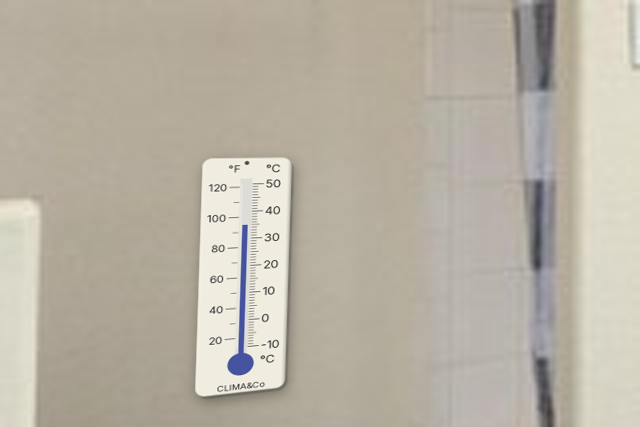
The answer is 35 °C
